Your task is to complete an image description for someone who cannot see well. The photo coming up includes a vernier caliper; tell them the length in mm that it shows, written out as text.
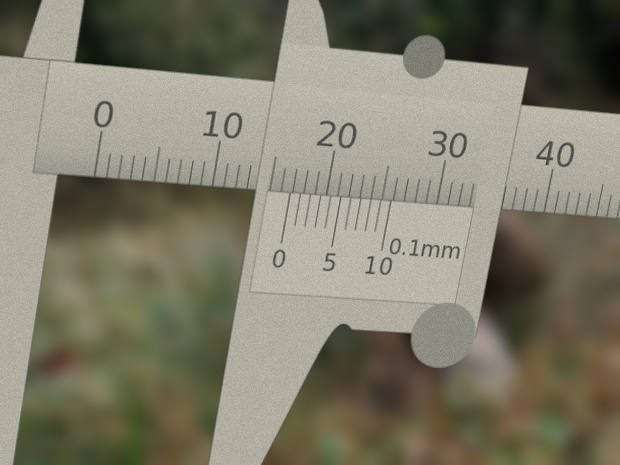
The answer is 16.8 mm
